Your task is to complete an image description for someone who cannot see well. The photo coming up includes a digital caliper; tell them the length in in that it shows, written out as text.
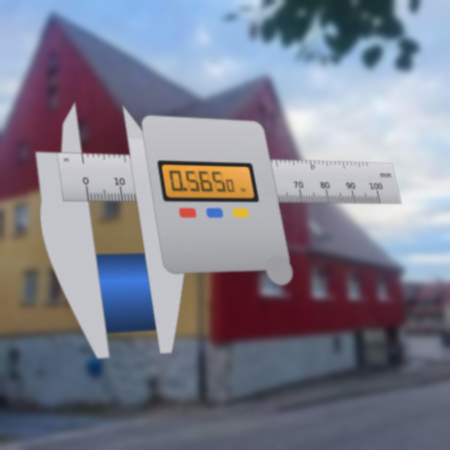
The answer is 0.5650 in
